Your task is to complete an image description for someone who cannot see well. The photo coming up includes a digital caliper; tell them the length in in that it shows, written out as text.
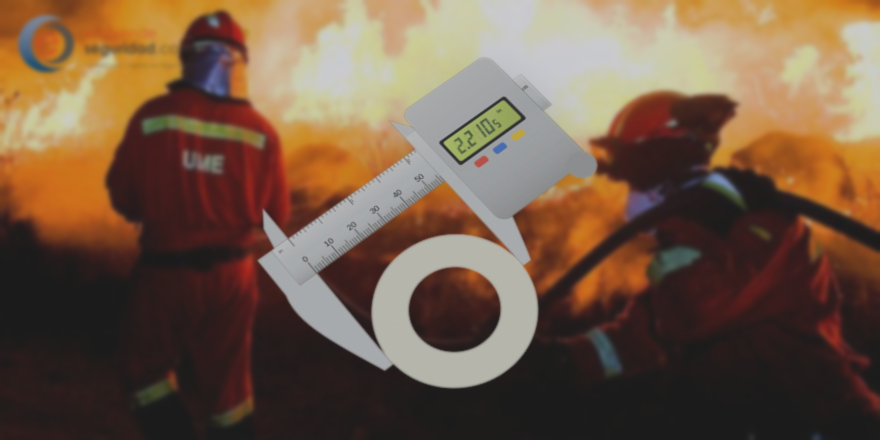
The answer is 2.2105 in
